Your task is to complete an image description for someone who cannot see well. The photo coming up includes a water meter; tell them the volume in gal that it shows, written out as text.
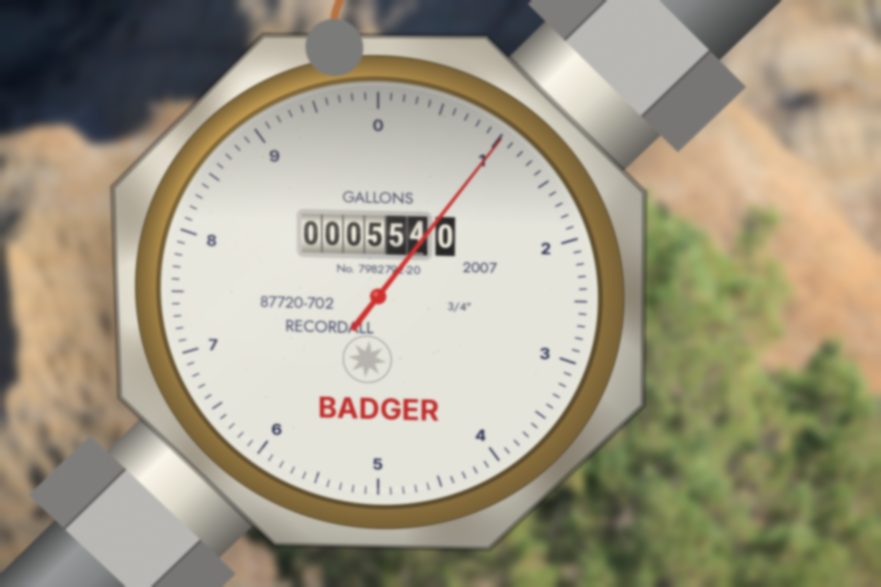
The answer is 5541.0 gal
